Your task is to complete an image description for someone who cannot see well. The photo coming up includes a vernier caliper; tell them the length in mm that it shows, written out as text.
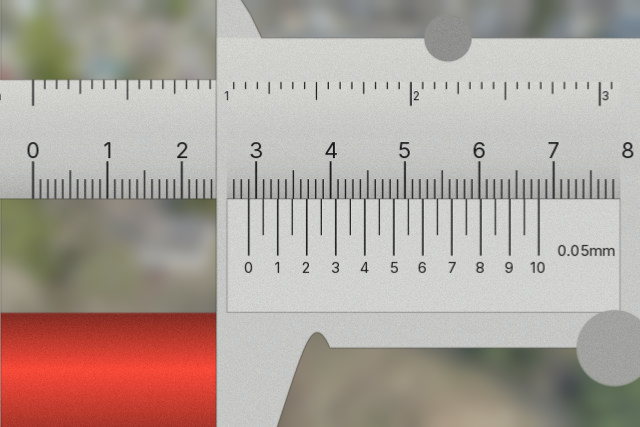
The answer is 29.0 mm
